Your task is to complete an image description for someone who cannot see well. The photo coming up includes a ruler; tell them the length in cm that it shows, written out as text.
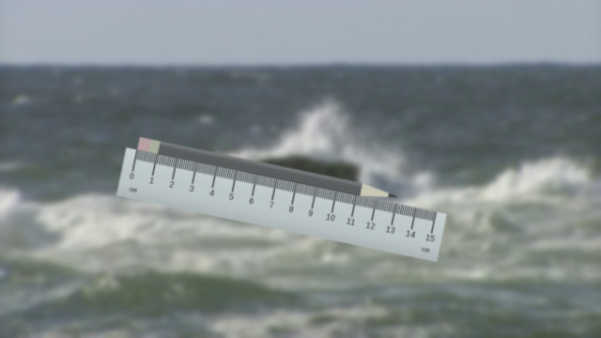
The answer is 13 cm
